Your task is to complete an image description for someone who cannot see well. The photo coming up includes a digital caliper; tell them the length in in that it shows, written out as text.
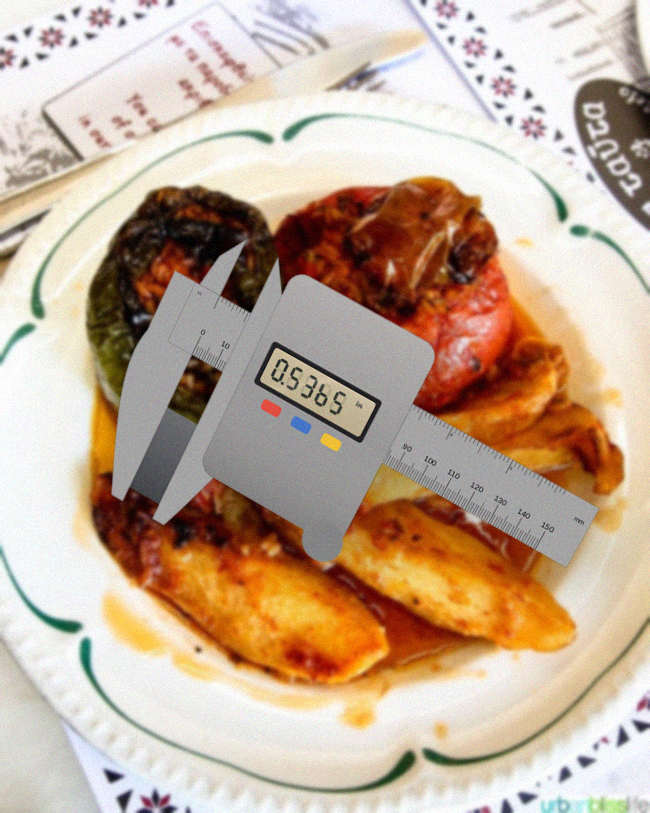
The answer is 0.5365 in
